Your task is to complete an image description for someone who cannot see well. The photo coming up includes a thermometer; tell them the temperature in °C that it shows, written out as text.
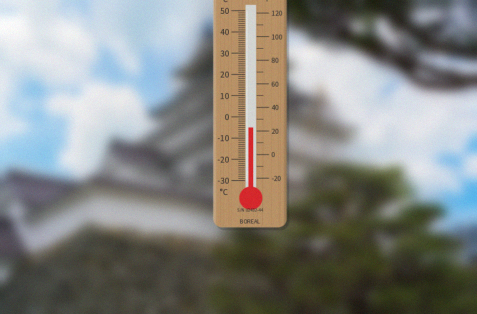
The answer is -5 °C
